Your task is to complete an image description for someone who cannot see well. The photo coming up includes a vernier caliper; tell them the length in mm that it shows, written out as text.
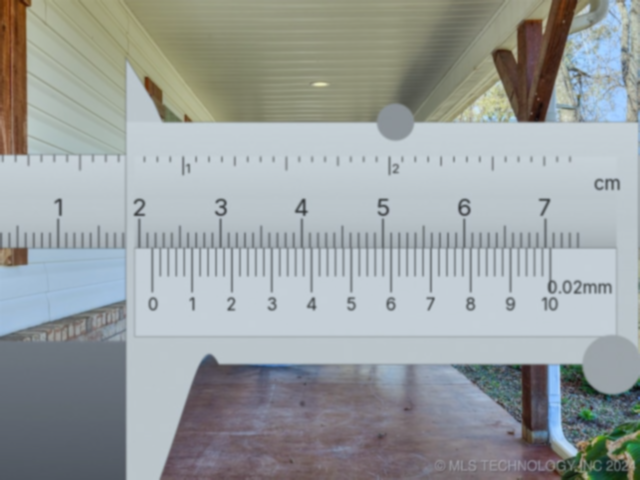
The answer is 21.6 mm
